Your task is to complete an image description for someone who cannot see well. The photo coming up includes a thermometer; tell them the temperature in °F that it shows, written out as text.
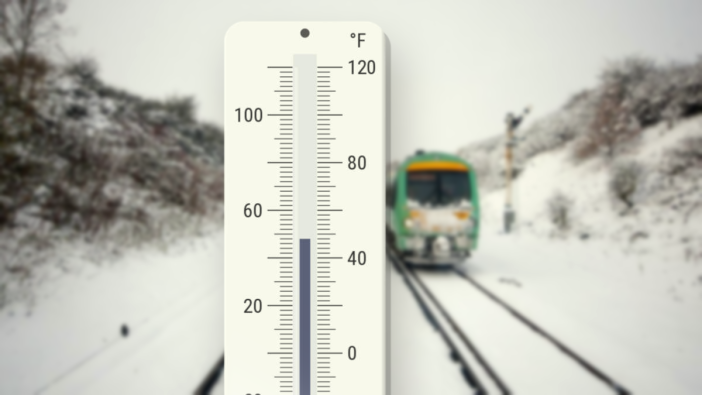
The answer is 48 °F
